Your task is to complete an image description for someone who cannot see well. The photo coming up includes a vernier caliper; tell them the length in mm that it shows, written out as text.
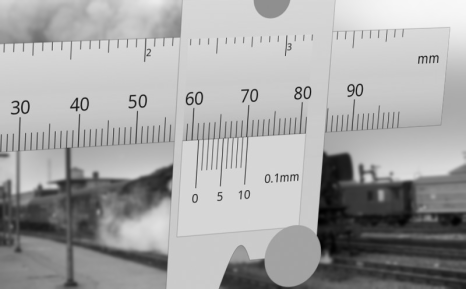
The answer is 61.2 mm
